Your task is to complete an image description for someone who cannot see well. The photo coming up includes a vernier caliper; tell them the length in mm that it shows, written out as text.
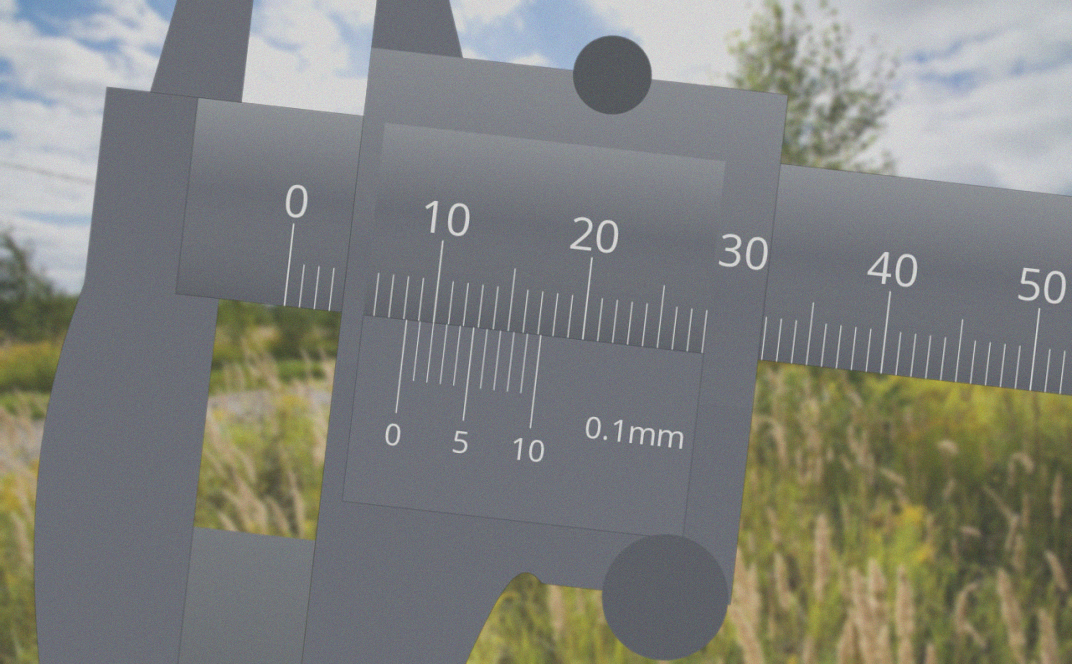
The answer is 8.2 mm
